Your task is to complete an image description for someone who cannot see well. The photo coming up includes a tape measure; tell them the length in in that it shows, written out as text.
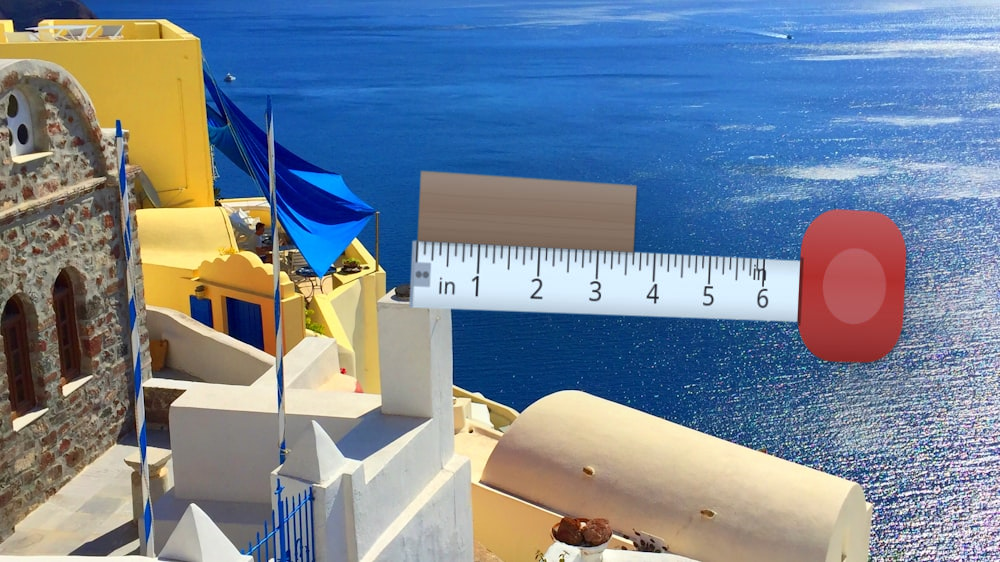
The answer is 3.625 in
